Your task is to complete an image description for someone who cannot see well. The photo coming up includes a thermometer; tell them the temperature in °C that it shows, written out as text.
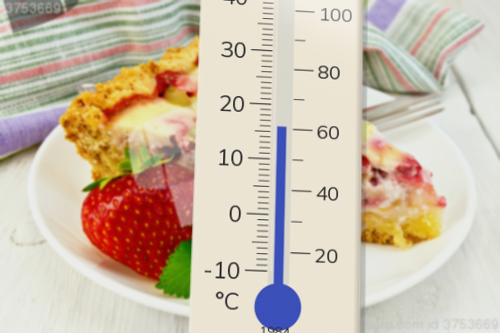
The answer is 16 °C
